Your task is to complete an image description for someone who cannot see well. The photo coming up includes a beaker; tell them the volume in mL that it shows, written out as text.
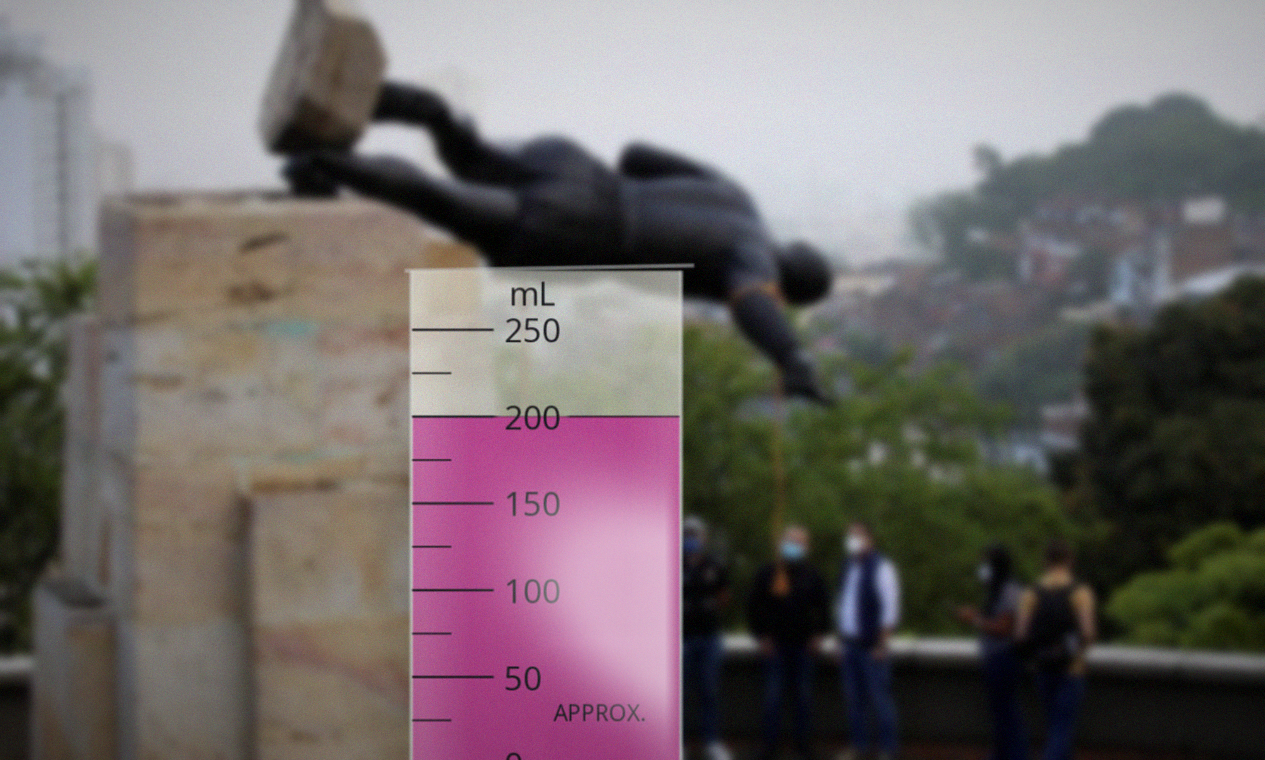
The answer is 200 mL
